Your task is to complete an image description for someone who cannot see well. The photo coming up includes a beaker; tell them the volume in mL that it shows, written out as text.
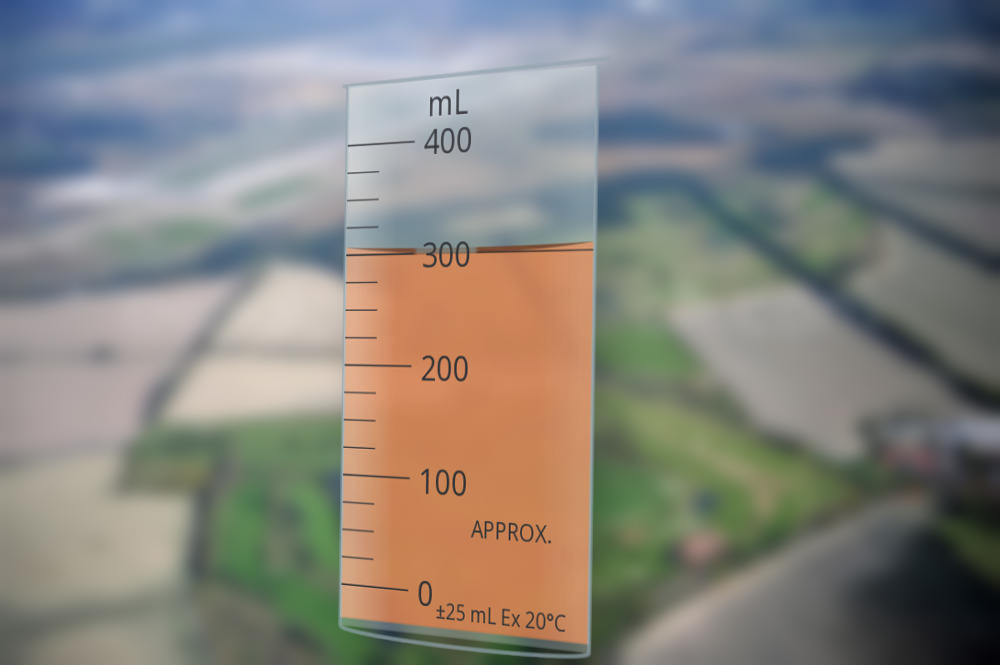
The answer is 300 mL
